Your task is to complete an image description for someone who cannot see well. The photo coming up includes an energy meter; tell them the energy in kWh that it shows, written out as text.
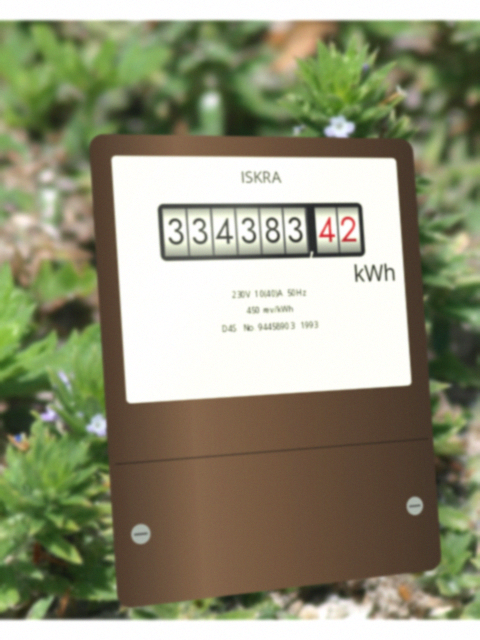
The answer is 334383.42 kWh
